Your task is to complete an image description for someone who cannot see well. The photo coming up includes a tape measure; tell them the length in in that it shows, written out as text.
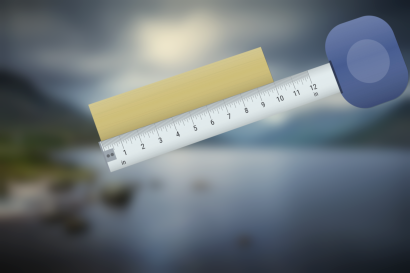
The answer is 10 in
